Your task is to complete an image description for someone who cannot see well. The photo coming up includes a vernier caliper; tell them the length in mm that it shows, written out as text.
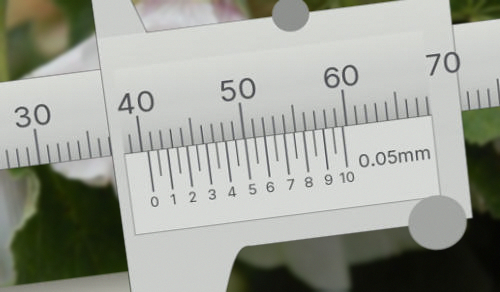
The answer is 40.6 mm
